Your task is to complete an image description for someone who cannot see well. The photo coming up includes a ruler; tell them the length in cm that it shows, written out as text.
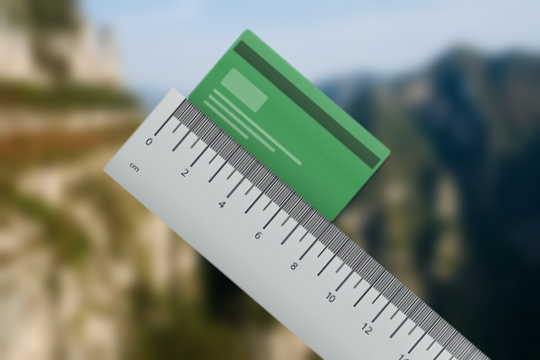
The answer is 8 cm
